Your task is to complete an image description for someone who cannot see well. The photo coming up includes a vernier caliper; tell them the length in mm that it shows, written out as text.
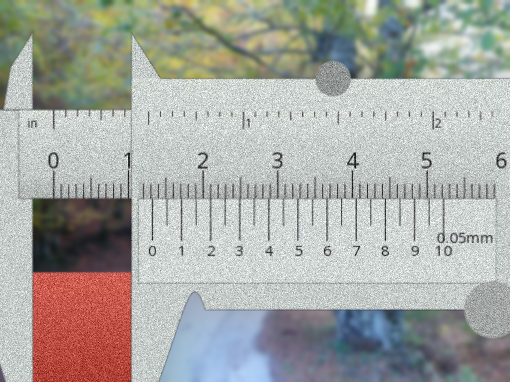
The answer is 13.2 mm
